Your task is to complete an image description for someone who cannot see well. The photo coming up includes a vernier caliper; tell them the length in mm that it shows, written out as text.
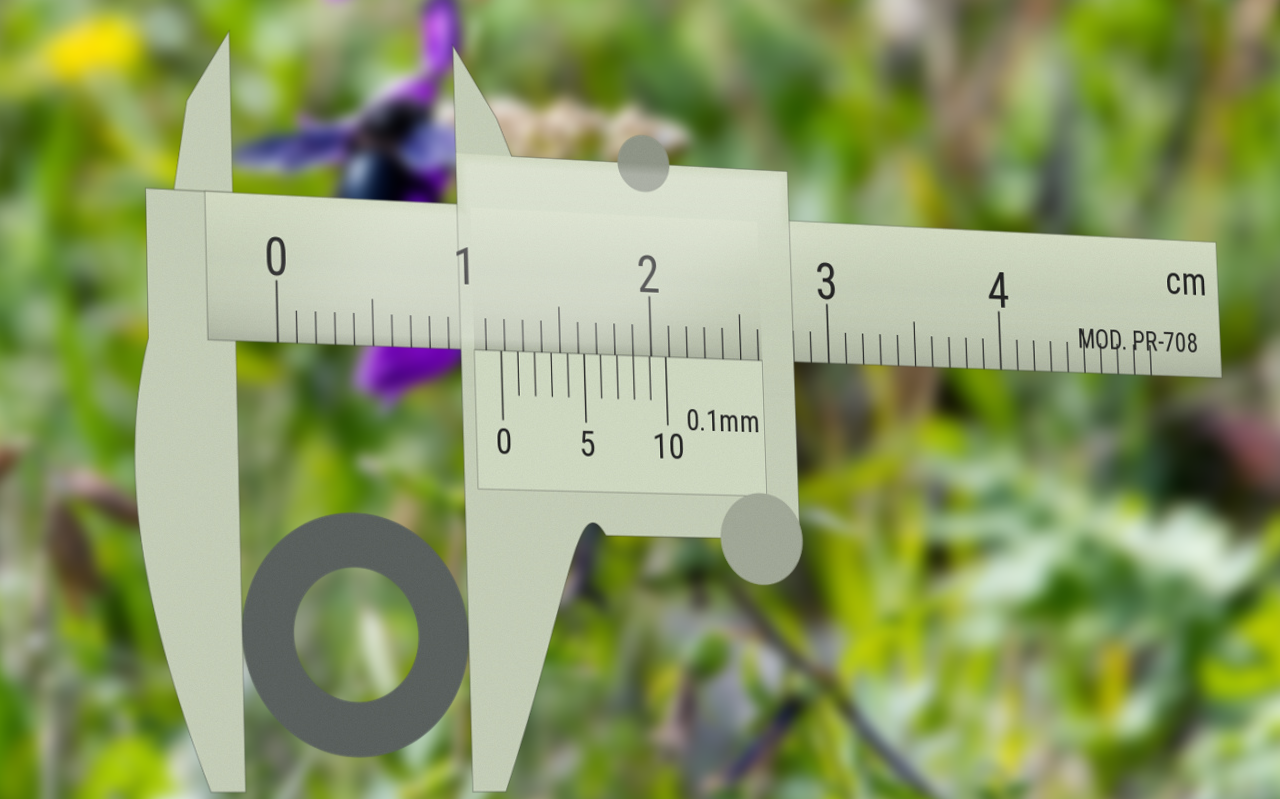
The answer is 11.8 mm
